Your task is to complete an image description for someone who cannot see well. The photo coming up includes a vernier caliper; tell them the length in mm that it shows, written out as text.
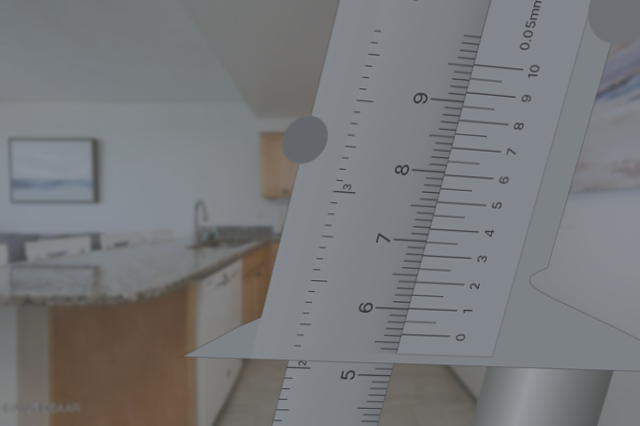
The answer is 56.2 mm
